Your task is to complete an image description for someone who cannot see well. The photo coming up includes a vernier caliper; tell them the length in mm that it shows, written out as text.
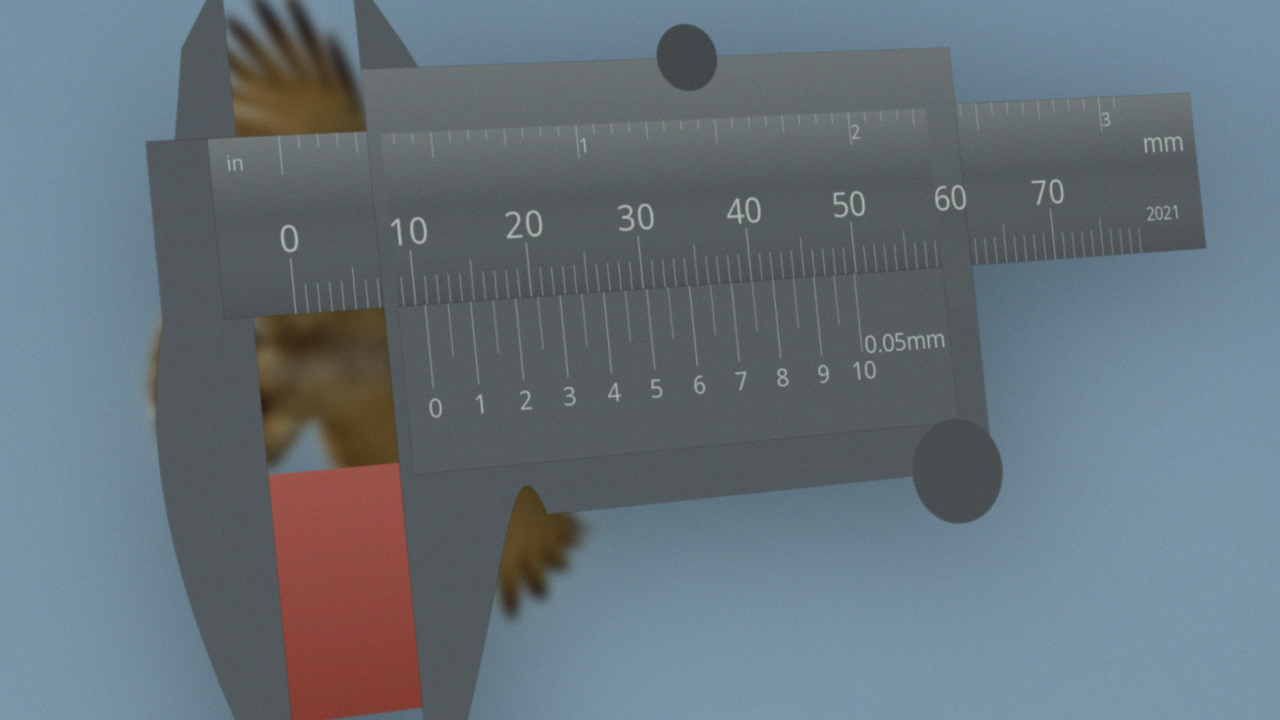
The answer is 10.8 mm
